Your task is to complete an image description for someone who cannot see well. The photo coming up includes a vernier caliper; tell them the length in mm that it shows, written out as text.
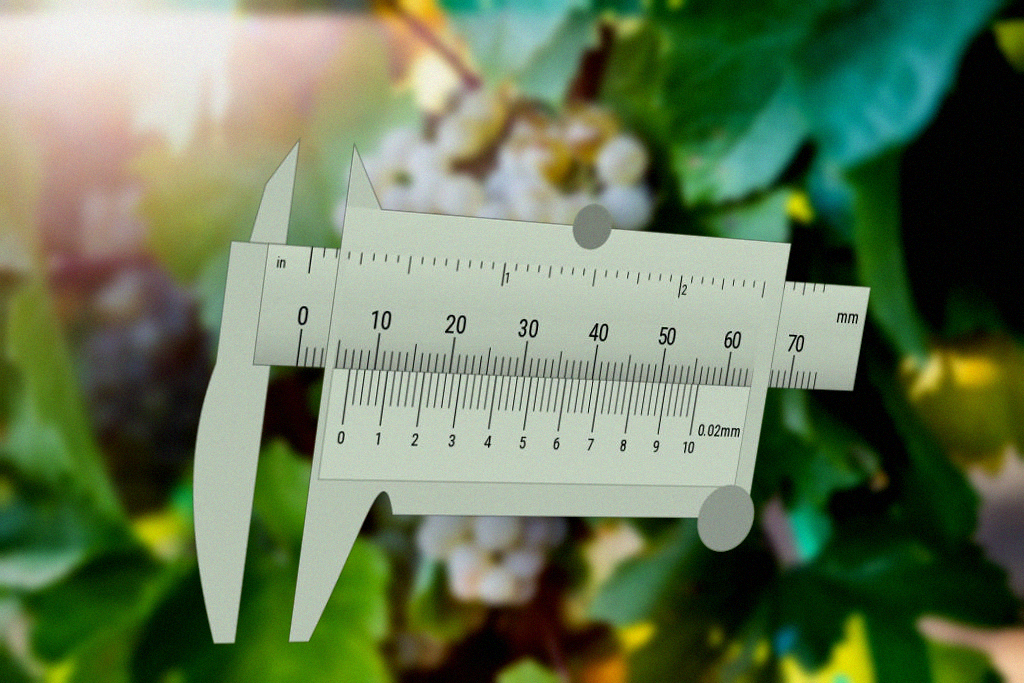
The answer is 6.8 mm
